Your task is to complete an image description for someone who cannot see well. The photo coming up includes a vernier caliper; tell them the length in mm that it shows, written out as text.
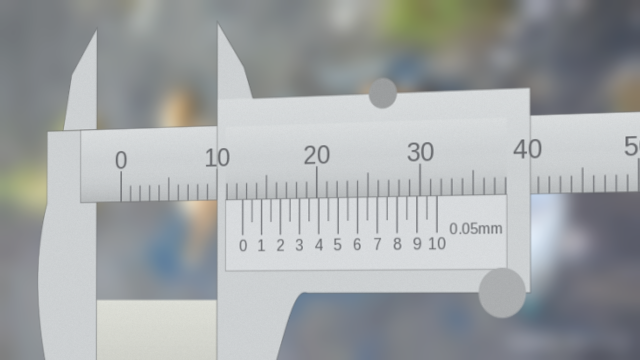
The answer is 12.6 mm
